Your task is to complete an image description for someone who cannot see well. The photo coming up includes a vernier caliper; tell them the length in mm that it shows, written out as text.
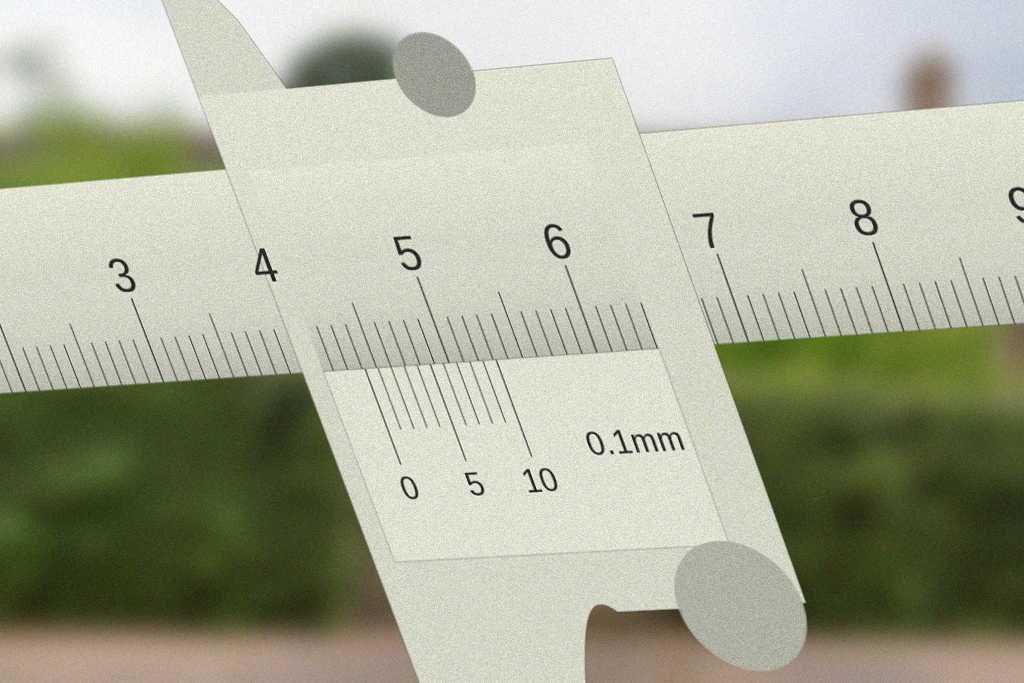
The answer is 44.2 mm
